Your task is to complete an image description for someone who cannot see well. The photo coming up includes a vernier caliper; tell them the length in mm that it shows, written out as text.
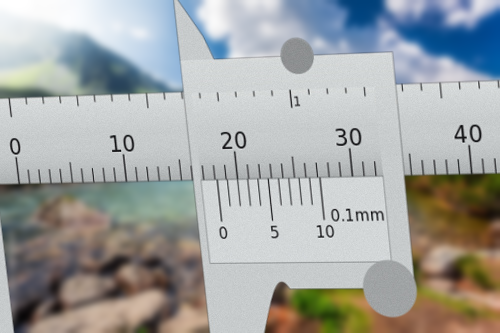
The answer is 18.2 mm
